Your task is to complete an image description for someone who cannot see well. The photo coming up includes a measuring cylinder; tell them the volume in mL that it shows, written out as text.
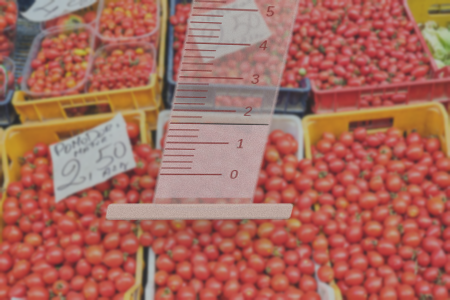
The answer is 1.6 mL
